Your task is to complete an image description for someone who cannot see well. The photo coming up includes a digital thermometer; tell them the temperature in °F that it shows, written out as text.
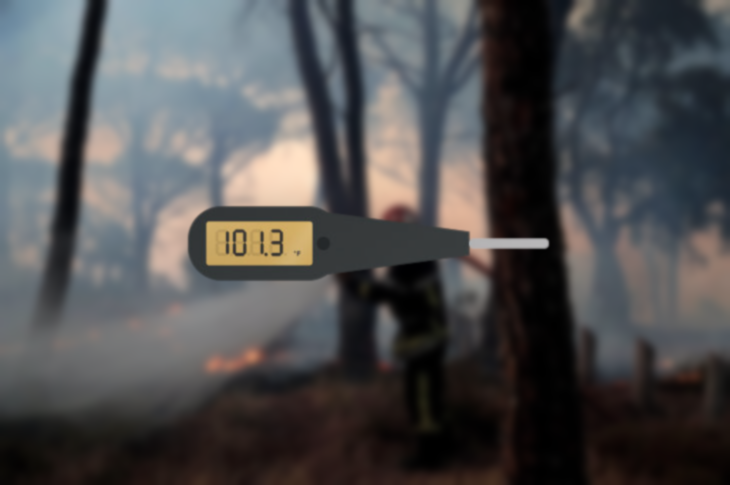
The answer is 101.3 °F
